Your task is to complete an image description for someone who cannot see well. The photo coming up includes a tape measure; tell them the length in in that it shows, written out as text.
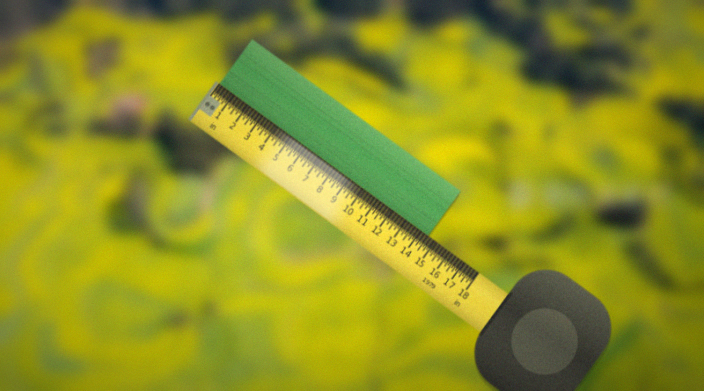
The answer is 14.5 in
